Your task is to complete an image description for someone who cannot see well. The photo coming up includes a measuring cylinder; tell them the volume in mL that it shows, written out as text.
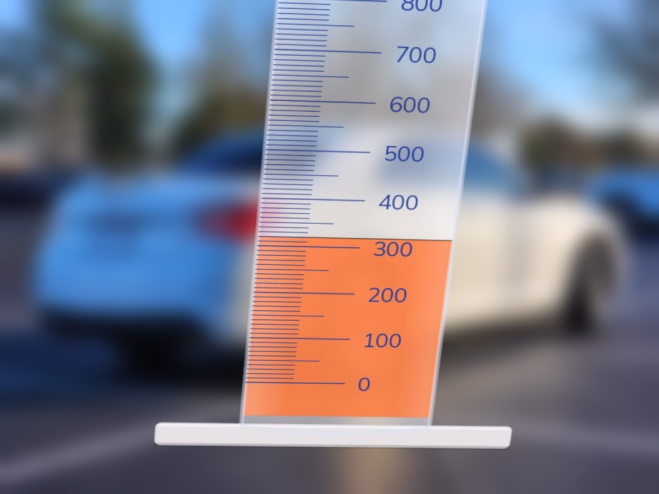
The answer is 320 mL
